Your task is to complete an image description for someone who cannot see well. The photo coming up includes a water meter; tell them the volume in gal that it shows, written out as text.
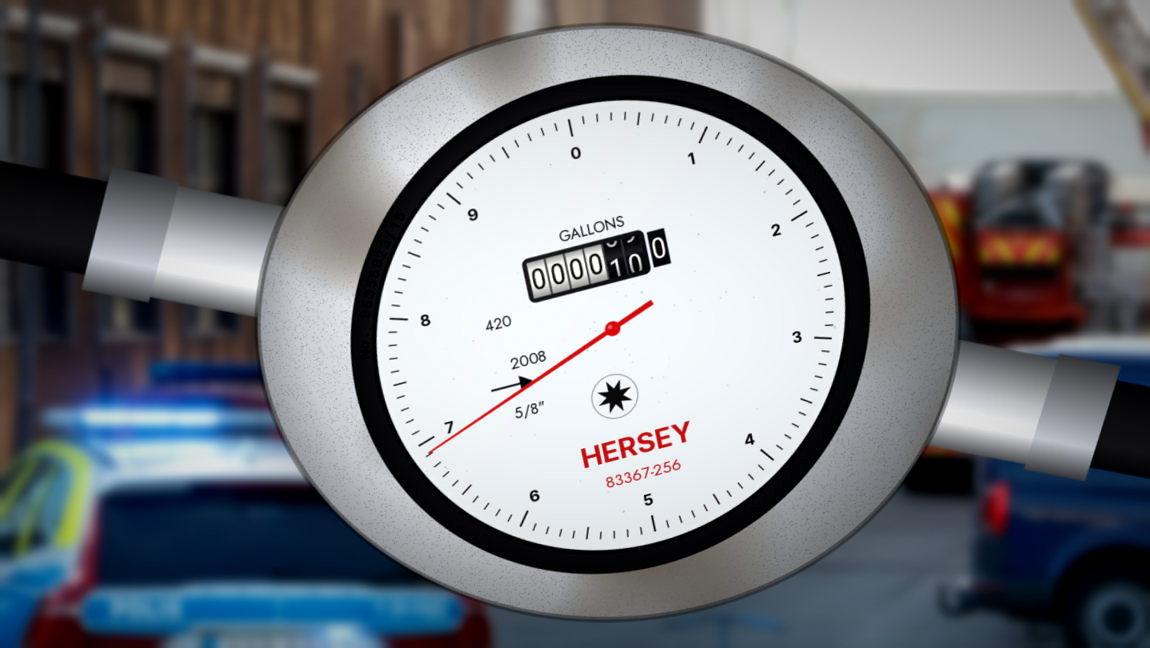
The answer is 96.9 gal
